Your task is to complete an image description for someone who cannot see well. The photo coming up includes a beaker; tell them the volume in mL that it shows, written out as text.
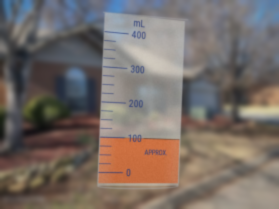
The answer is 100 mL
